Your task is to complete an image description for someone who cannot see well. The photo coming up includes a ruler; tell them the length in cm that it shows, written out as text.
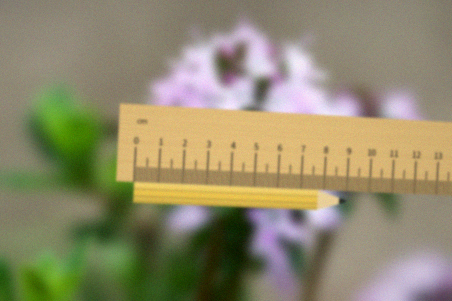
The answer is 9 cm
